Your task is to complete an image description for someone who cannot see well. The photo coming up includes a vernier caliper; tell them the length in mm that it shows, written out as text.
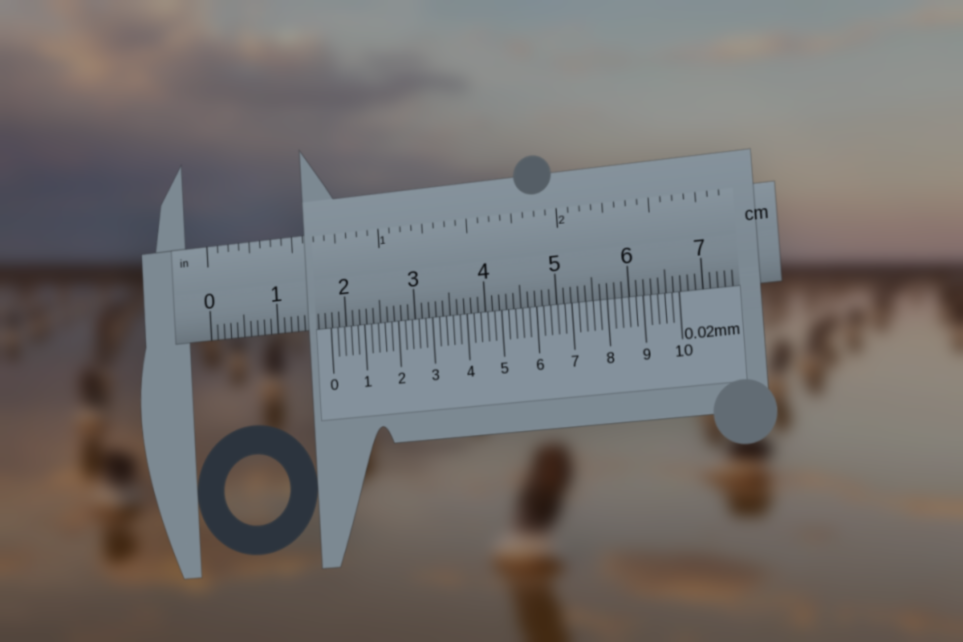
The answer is 17.8 mm
